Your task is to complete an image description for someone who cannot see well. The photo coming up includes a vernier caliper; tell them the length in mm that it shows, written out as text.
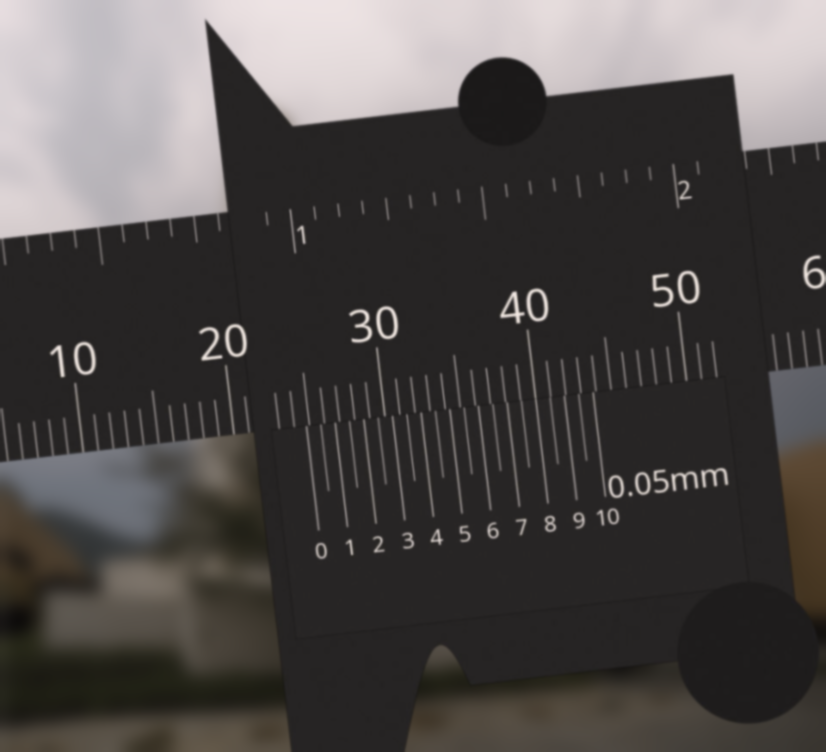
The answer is 24.8 mm
